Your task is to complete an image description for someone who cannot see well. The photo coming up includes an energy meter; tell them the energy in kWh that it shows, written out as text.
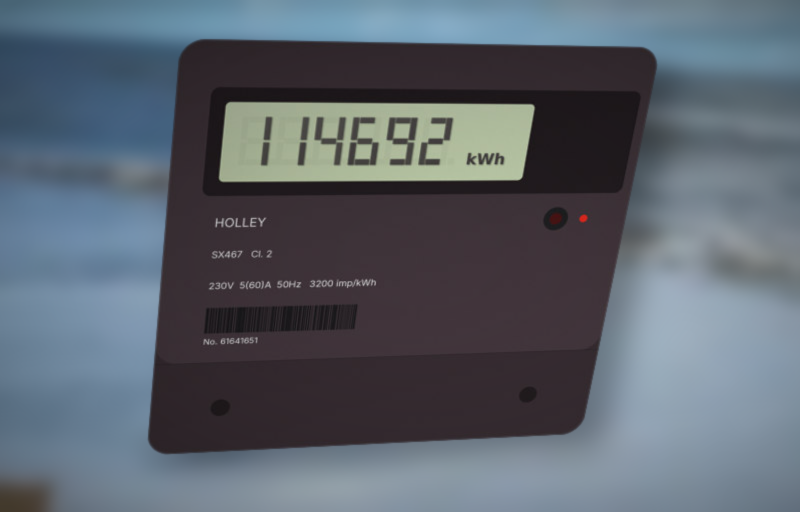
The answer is 114692 kWh
